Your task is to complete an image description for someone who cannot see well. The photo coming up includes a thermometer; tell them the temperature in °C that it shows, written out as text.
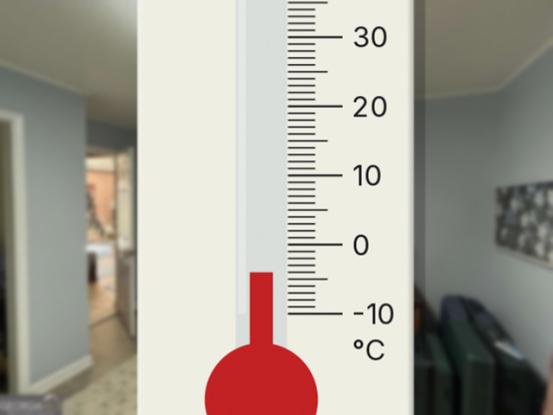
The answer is -4 °C
